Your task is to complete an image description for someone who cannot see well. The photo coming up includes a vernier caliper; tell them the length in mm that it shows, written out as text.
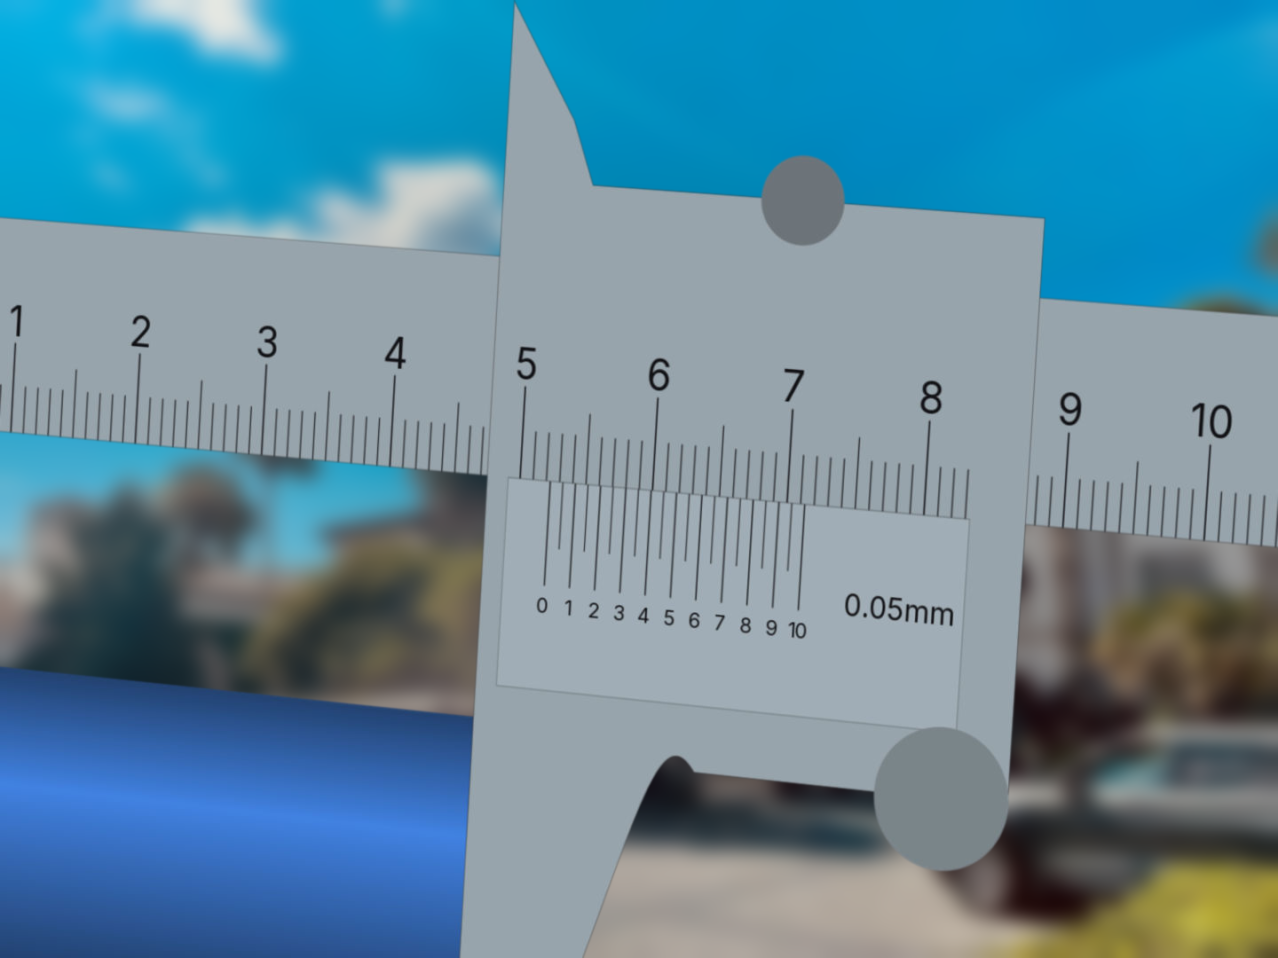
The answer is 52.3 mm
